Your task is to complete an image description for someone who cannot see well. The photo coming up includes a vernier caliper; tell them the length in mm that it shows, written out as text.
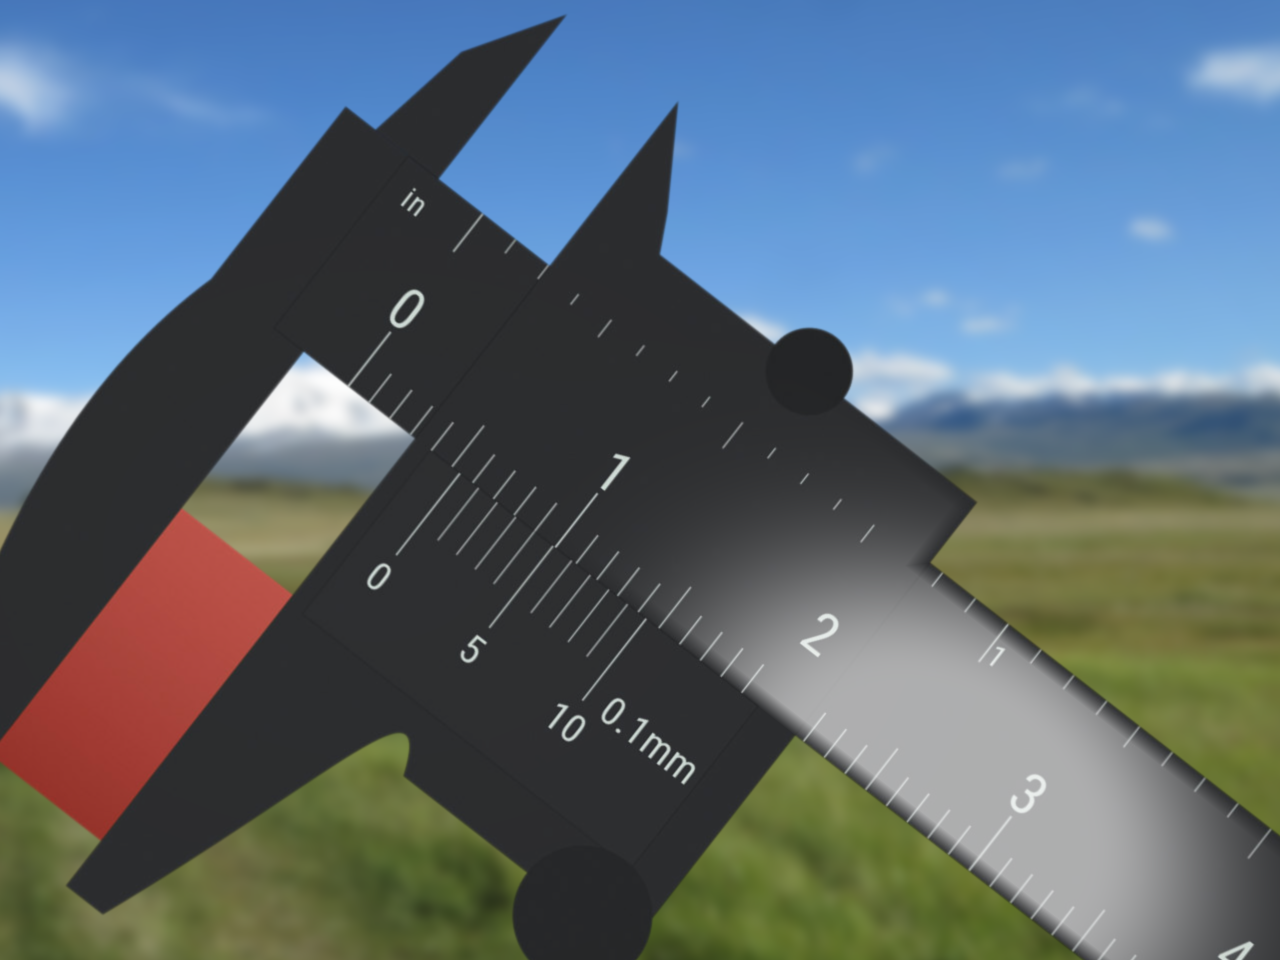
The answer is 5.4 mm
